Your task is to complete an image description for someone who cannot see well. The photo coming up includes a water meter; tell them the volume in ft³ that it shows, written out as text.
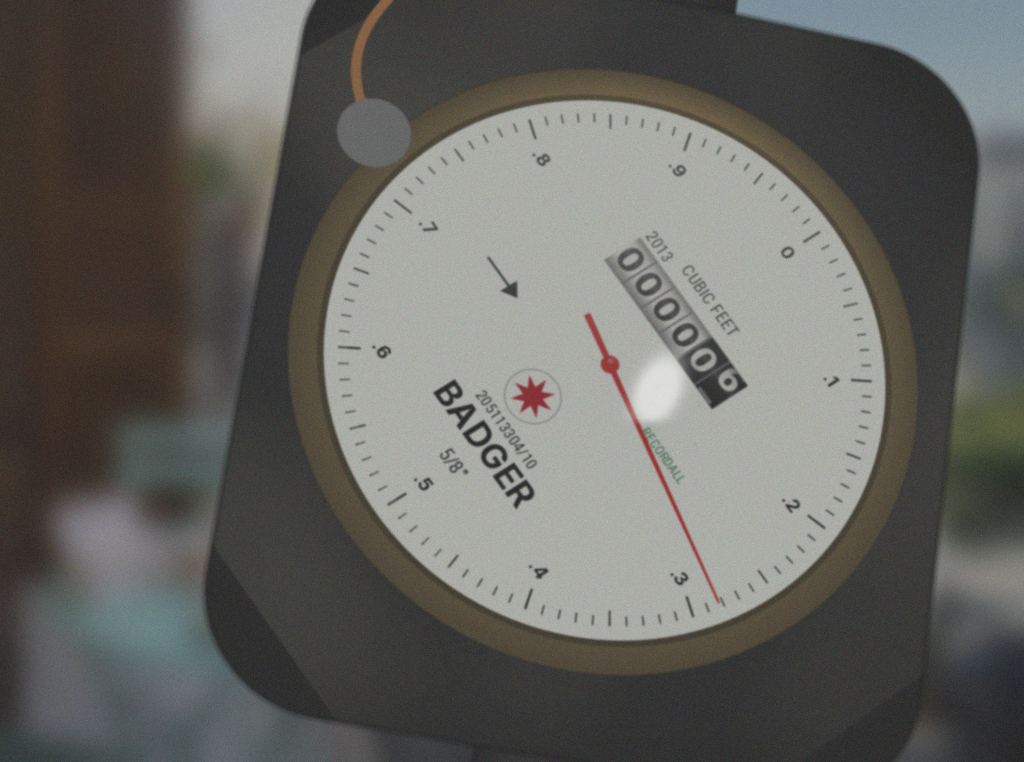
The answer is 6.28 ft³
